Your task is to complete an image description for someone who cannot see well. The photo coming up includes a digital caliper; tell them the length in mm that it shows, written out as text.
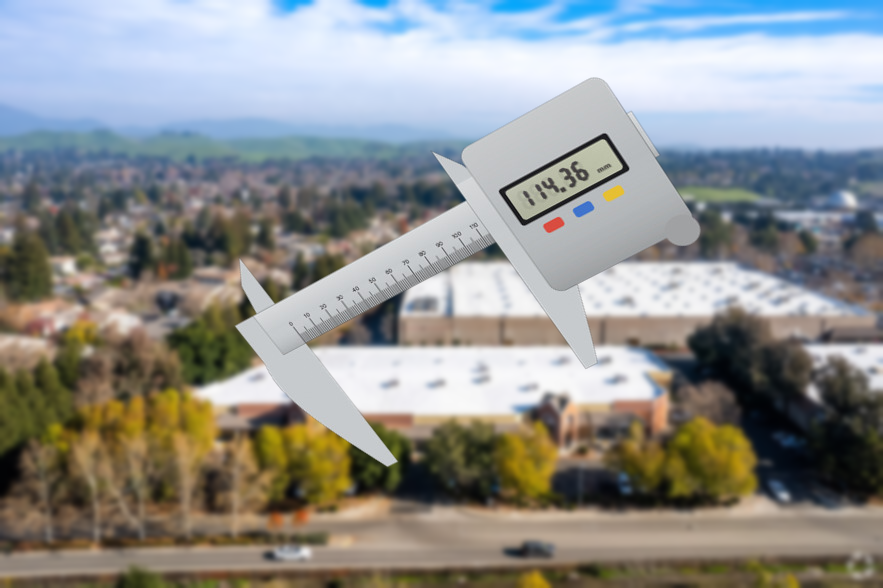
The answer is 114.36 mm
